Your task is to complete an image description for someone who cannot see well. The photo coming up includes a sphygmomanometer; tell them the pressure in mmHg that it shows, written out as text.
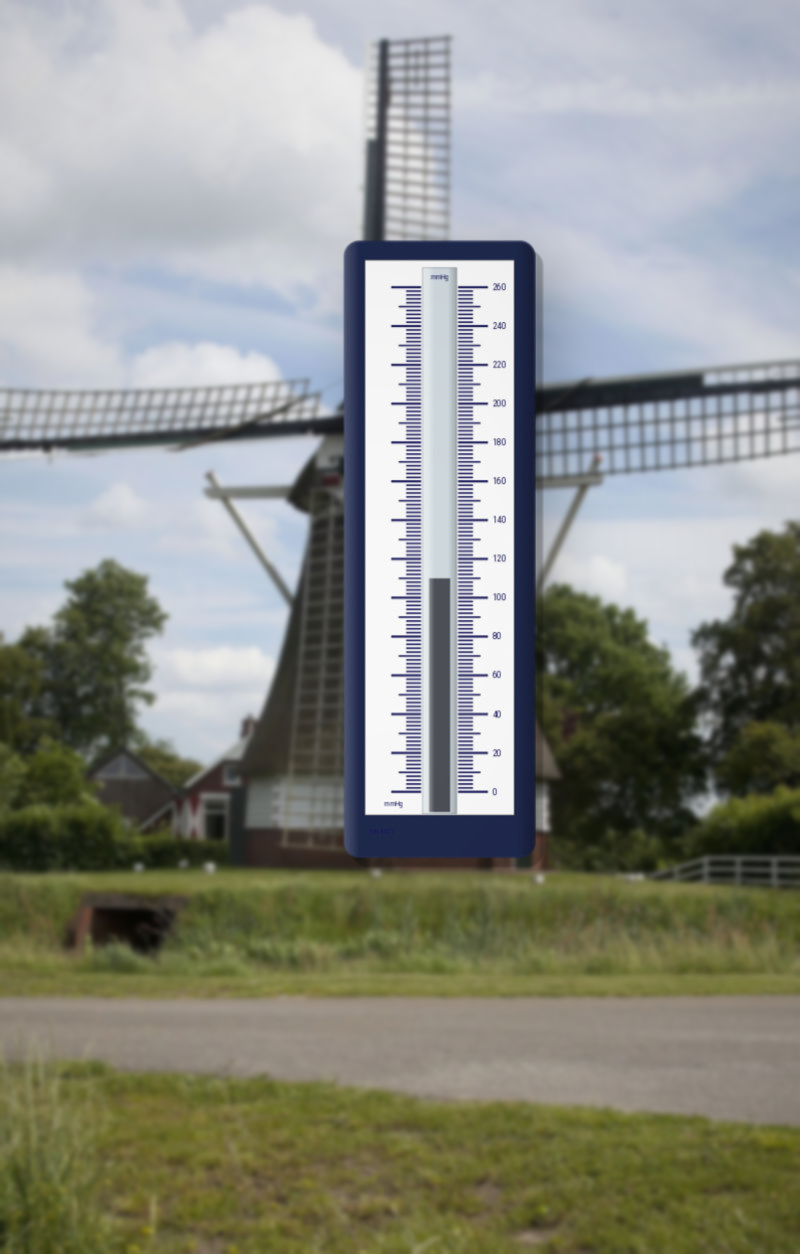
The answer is 110 mmHg
